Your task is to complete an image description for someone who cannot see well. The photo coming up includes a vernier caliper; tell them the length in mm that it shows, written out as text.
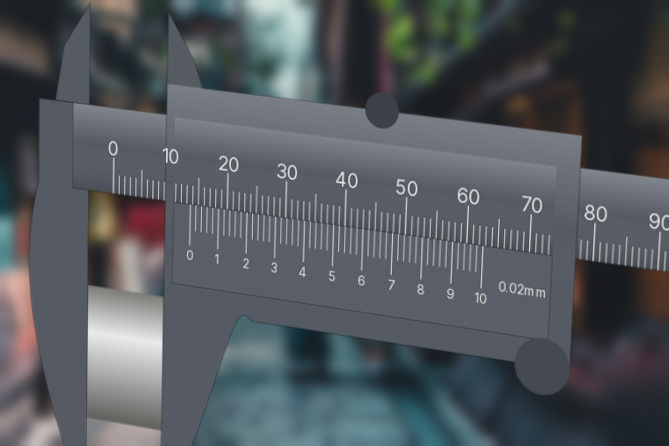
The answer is 13.6 mm
